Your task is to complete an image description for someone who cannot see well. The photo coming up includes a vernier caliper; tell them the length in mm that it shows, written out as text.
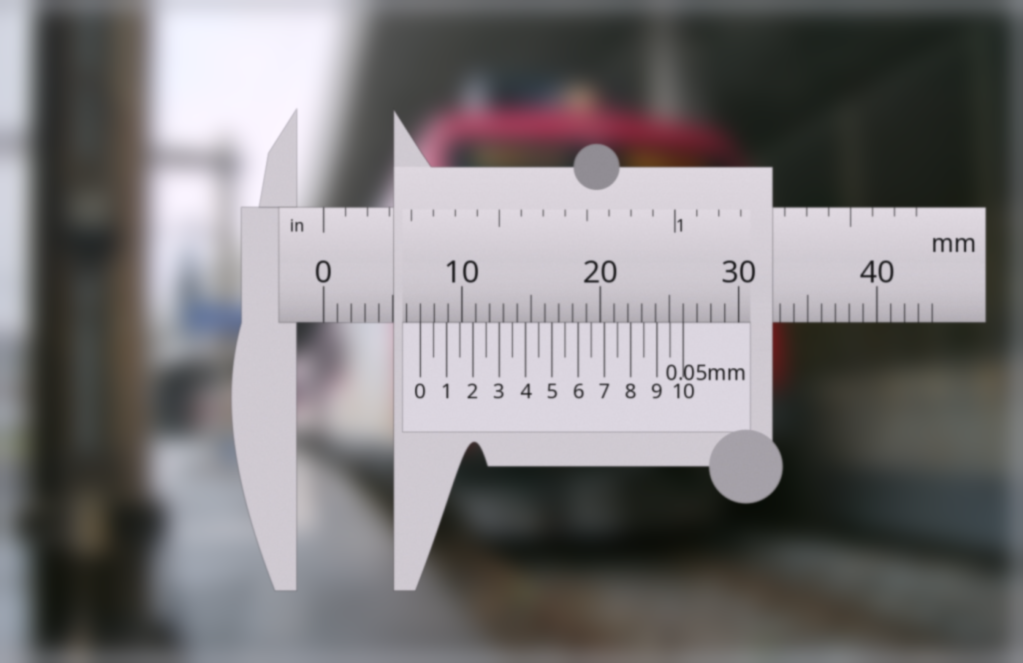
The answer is 7.0 mm
